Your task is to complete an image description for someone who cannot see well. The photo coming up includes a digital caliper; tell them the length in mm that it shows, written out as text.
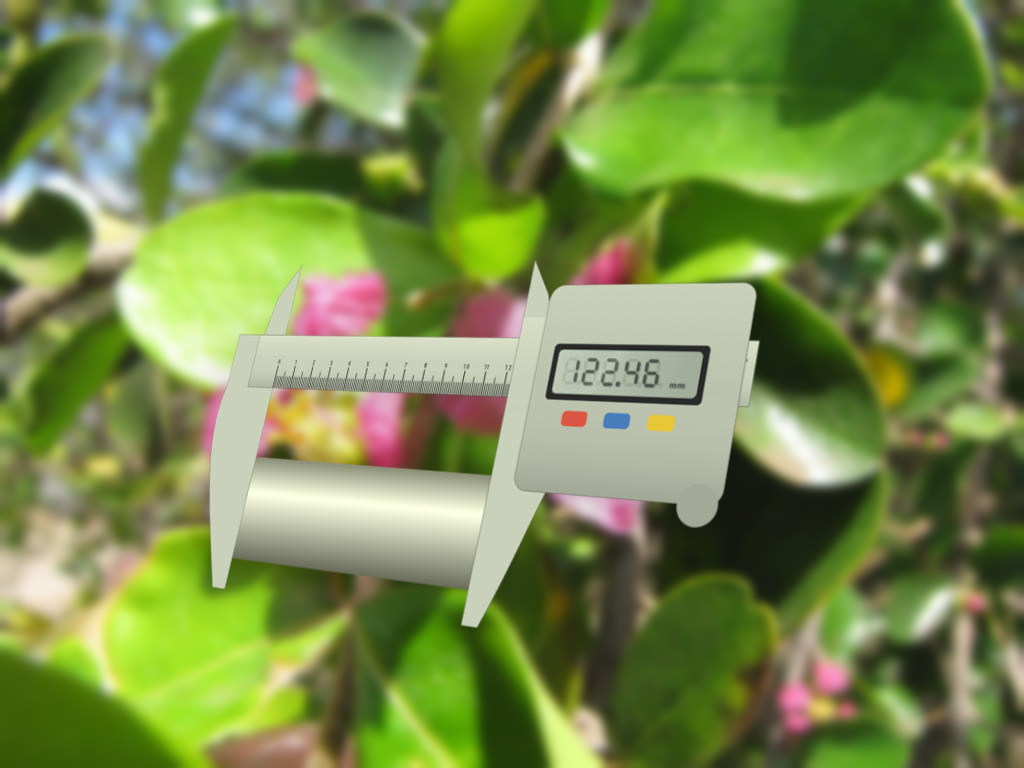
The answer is 122.46 mm
